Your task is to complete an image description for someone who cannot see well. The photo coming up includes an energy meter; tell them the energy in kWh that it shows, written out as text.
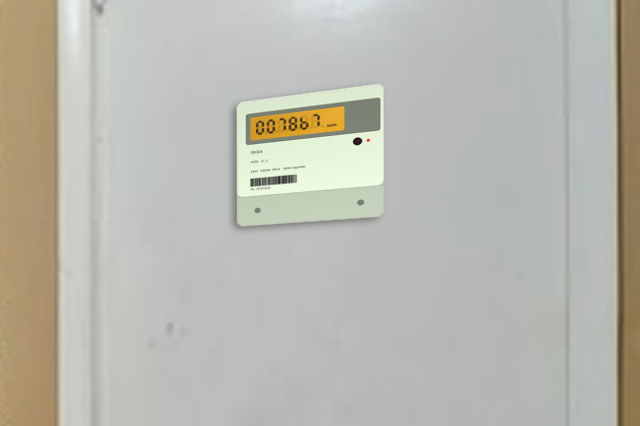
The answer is 7867 kWh
